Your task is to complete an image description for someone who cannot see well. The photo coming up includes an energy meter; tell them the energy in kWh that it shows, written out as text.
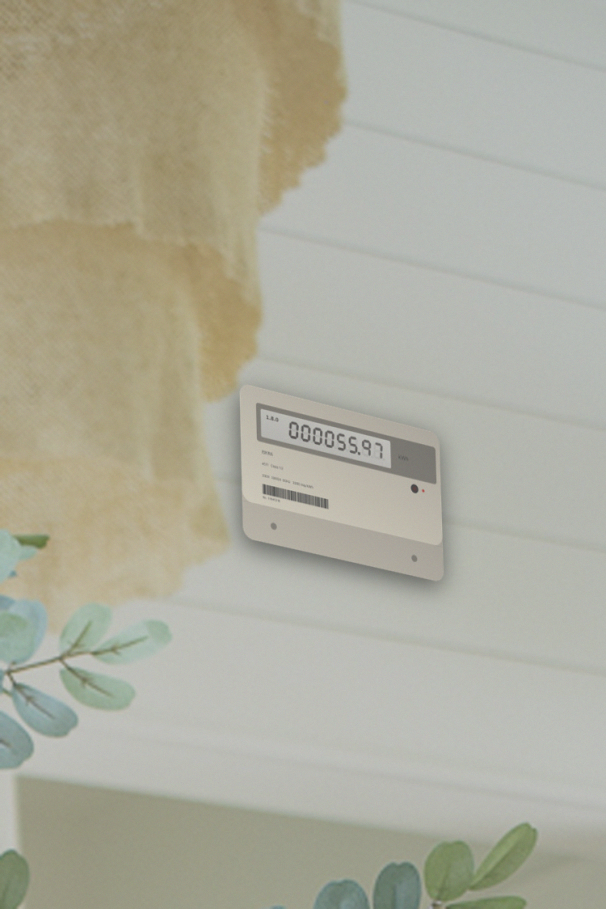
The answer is 55.97 kWh
